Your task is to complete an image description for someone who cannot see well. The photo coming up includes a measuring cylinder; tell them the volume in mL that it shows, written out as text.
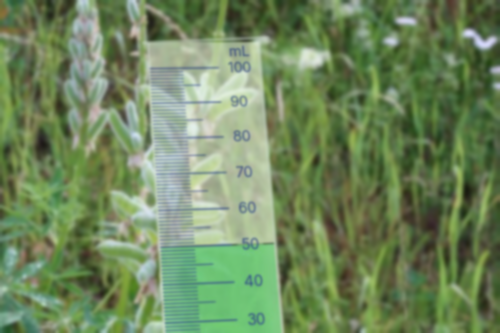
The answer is 50 mL
